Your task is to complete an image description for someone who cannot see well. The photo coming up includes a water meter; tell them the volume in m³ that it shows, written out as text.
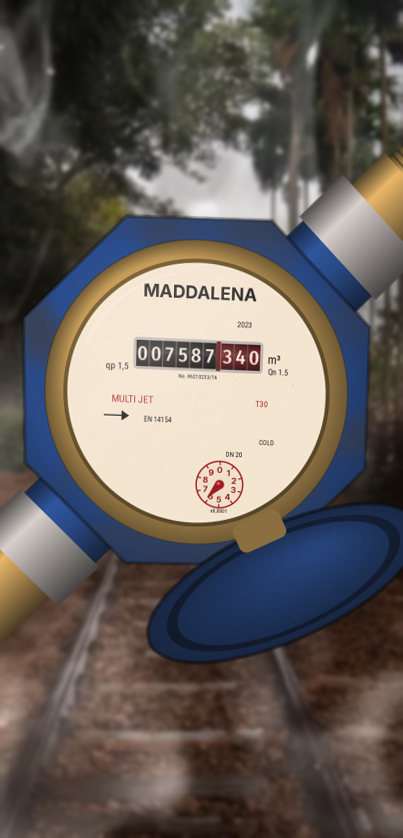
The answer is 7587.3406 m³
